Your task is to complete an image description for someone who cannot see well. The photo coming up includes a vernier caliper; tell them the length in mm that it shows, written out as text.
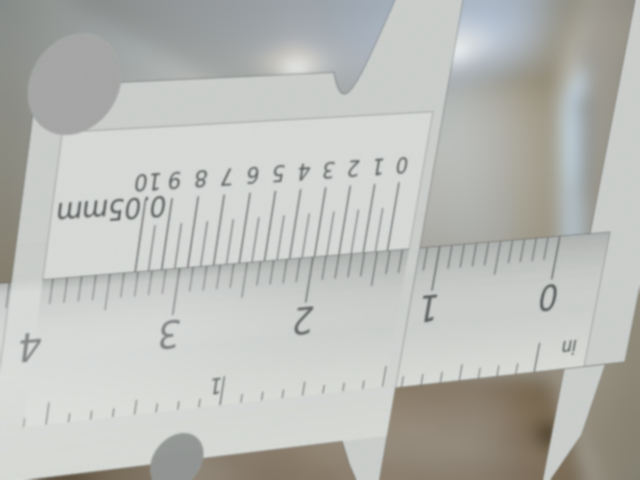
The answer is 14.2 mm
